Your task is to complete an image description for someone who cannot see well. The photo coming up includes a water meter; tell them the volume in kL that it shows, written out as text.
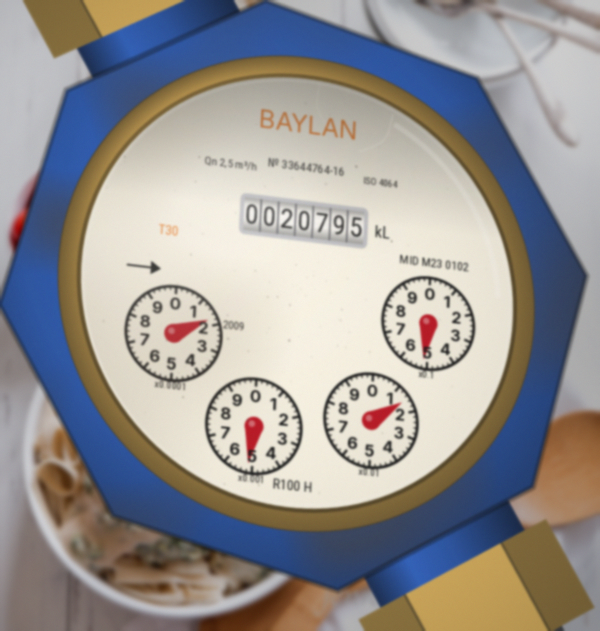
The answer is 20795.5151 kL
